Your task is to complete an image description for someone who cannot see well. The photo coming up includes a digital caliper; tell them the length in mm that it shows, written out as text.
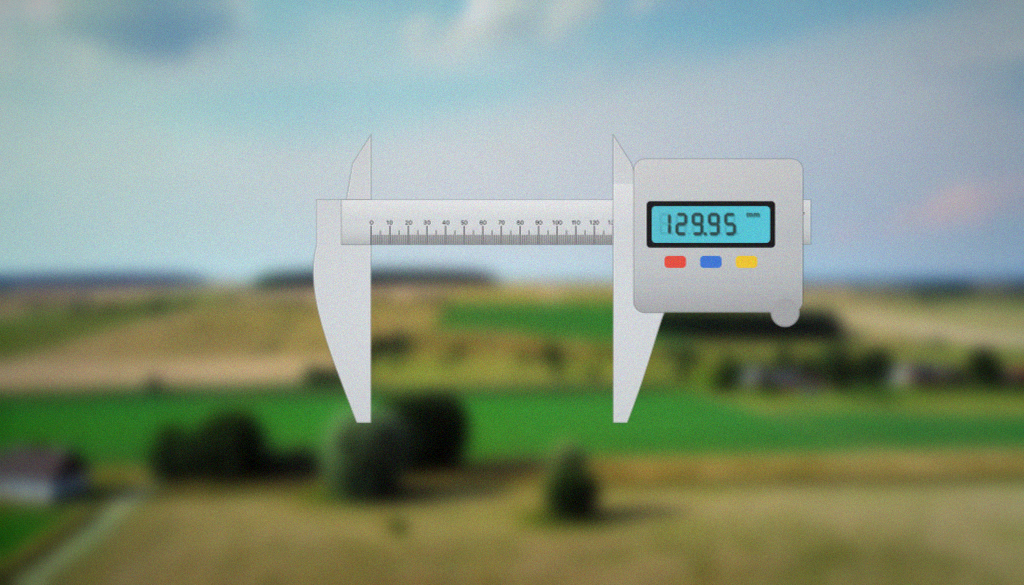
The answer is 129.95 mm
